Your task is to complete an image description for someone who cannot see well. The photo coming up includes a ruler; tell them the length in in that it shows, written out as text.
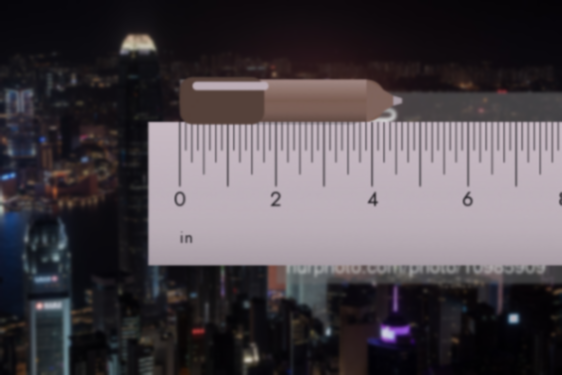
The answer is 4.625 in
